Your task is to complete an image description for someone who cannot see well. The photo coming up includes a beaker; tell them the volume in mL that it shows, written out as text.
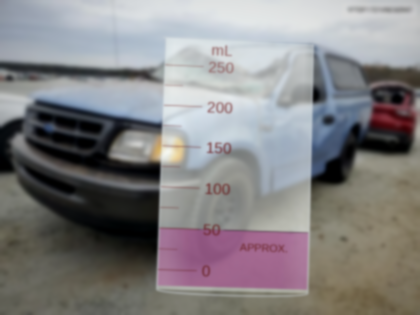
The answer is 50 mL
